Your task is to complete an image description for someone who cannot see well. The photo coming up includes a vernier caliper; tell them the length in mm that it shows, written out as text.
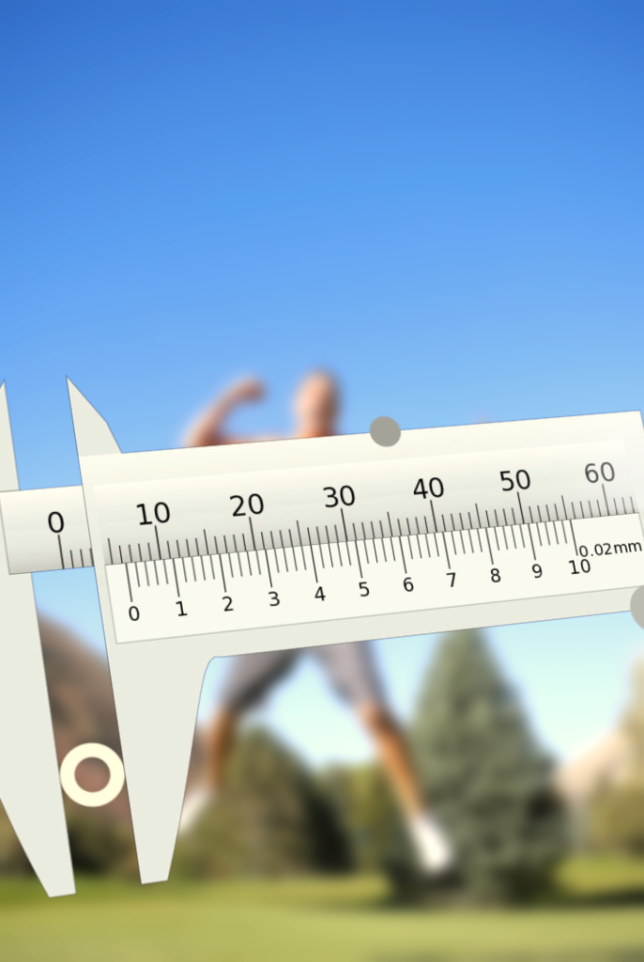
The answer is 6.4 mm
